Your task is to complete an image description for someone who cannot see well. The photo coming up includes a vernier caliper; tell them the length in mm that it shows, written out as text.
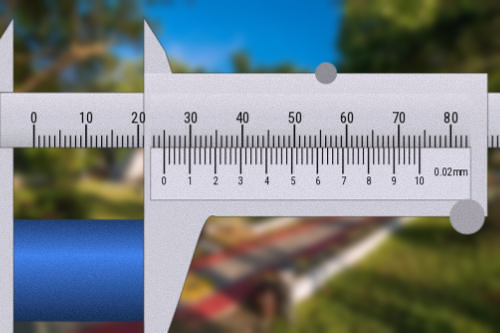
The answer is 25.0 mm
